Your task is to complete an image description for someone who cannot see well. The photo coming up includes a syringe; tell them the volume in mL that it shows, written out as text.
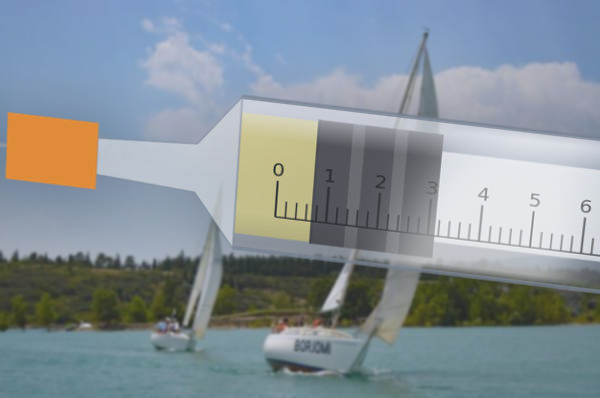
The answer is 0.7 mL
